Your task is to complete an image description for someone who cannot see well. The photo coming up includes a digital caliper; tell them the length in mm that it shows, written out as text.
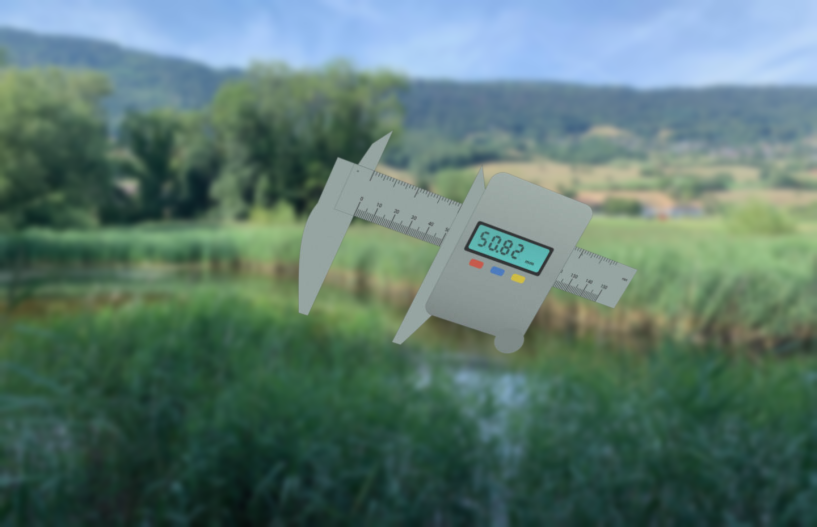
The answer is 50.82 mm
